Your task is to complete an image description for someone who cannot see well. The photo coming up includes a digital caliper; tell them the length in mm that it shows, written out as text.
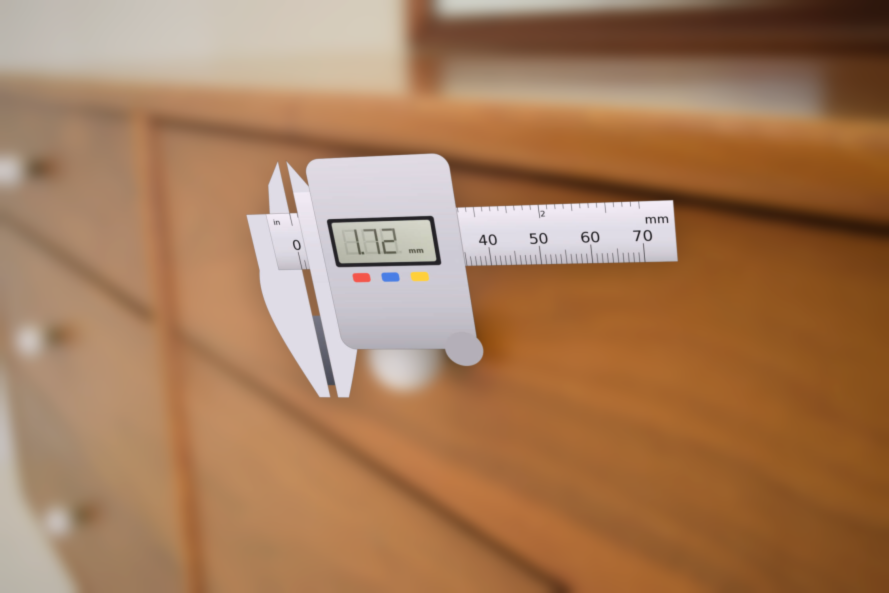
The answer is 1.72 mm
